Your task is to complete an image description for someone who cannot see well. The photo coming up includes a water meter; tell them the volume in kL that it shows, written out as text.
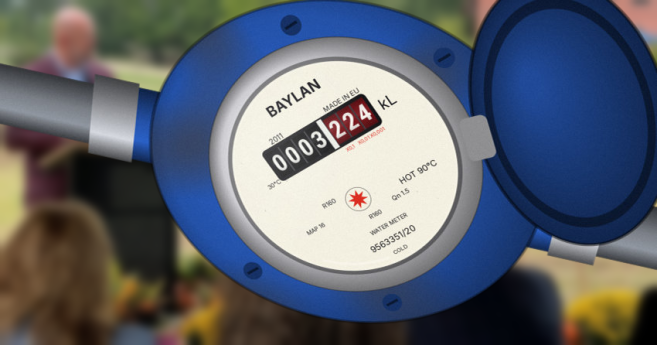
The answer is 3.224 kL
